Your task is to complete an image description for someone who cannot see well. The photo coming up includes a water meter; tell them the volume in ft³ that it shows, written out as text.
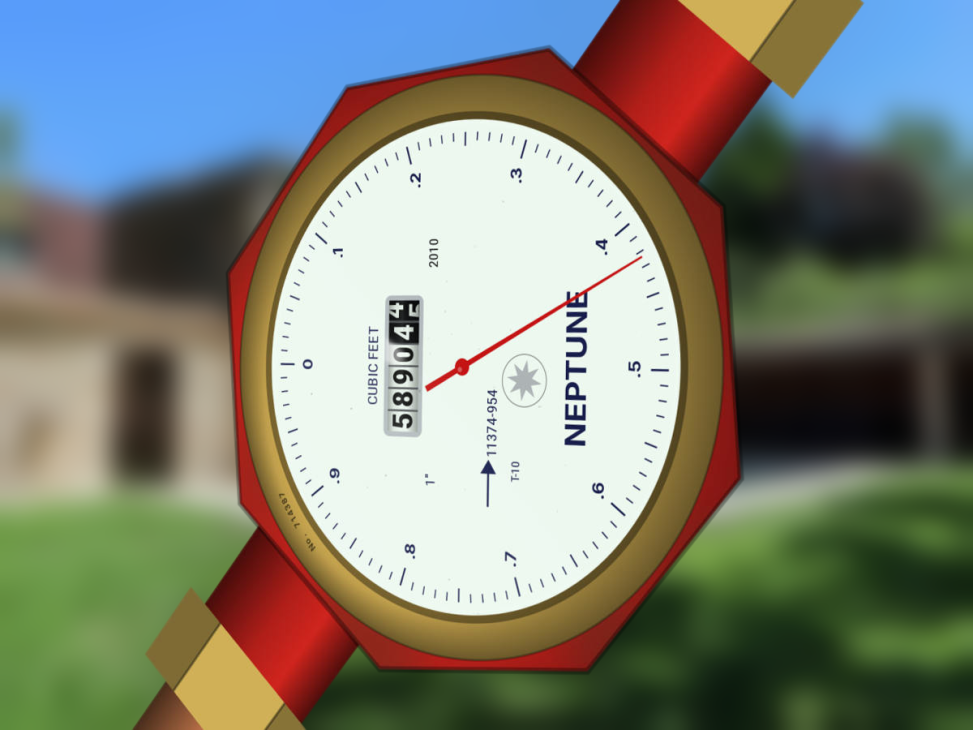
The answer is 589044.42 ft³
